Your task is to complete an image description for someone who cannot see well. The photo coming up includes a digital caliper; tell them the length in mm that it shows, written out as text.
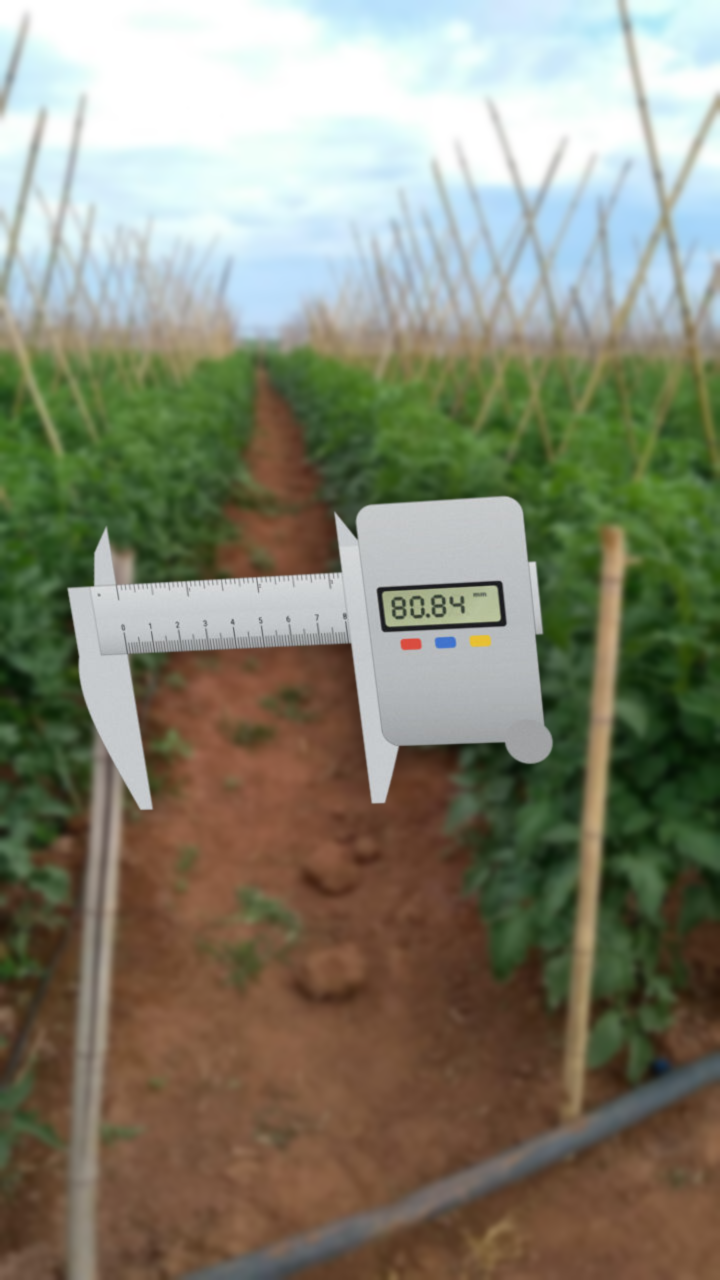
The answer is 80.84 mm
